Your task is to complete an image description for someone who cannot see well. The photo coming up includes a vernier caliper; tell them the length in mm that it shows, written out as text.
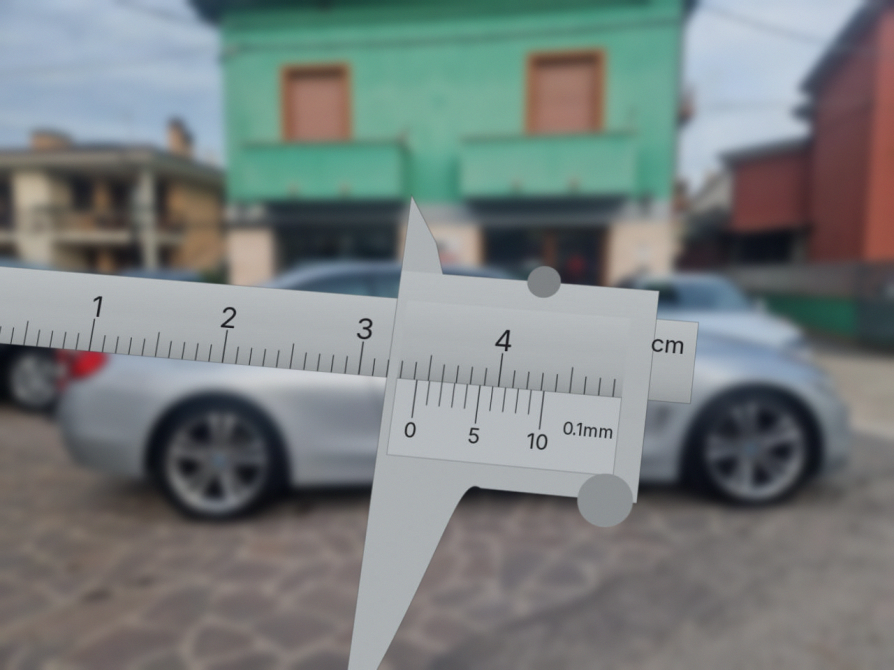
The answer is 34.2 mm
